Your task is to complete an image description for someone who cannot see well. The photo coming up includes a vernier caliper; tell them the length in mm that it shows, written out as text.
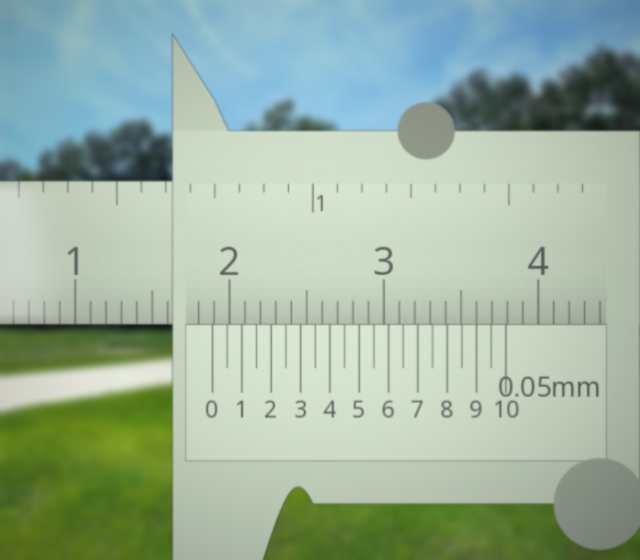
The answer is 18.9 mm
